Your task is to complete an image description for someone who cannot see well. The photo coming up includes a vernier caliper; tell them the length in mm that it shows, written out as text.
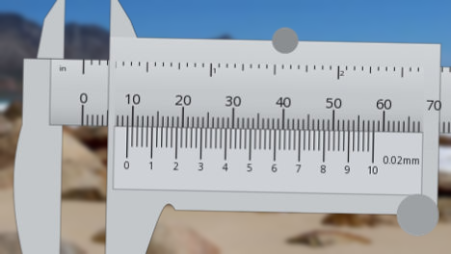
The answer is 9.0 mm
